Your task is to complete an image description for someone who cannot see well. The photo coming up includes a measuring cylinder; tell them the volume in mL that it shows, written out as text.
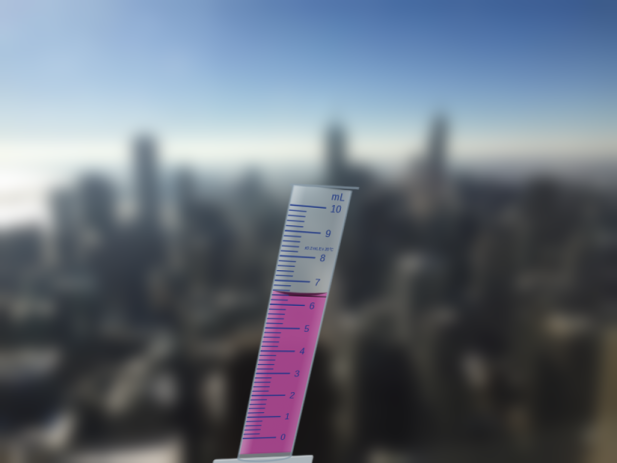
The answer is 6.4 mL
